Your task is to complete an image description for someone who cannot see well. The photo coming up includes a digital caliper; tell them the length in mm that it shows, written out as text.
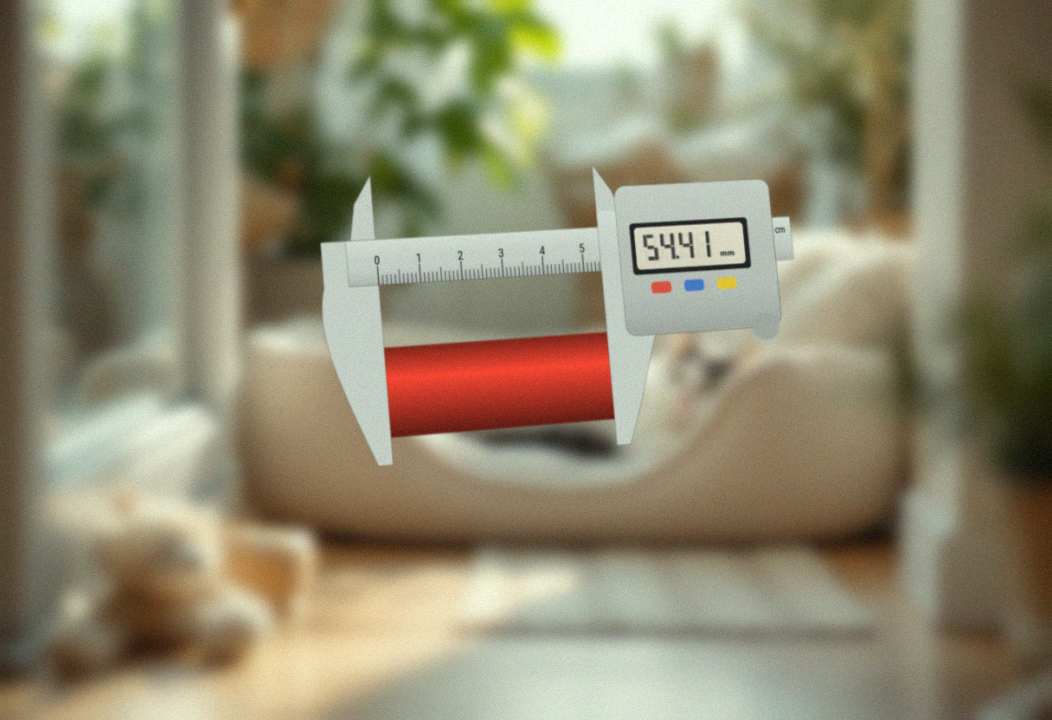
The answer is 54.41 mm
